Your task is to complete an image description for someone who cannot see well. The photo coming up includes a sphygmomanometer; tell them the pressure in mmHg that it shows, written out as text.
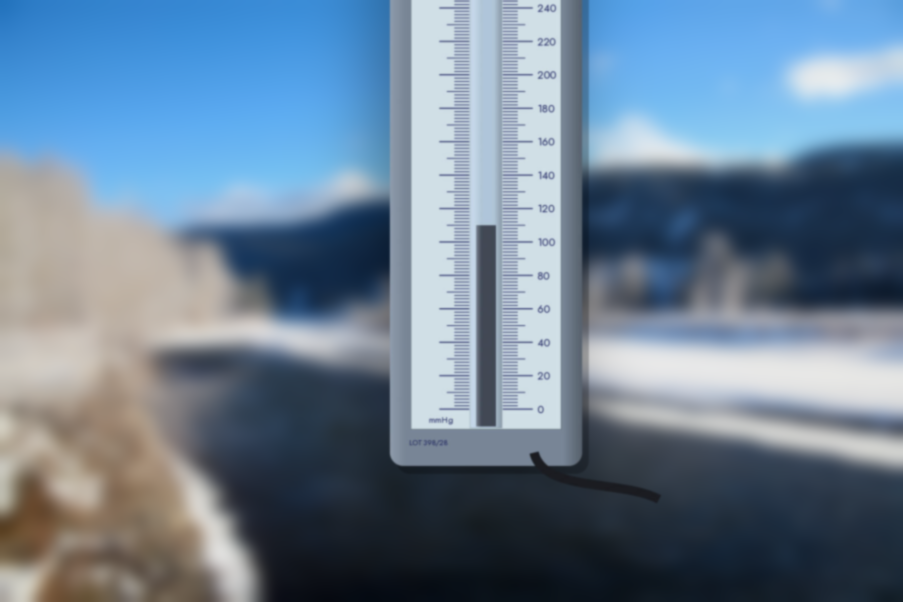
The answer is 110 mmHg
